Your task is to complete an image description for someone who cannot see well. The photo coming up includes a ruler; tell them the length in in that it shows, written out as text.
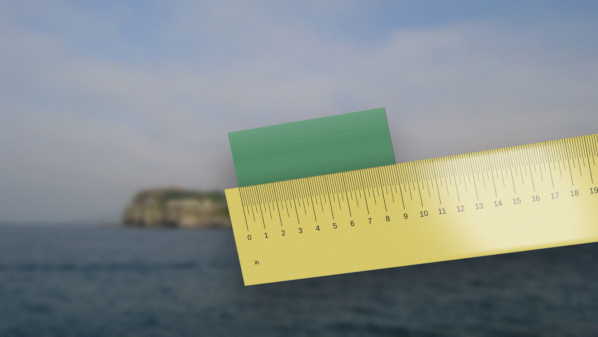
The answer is 9 in
